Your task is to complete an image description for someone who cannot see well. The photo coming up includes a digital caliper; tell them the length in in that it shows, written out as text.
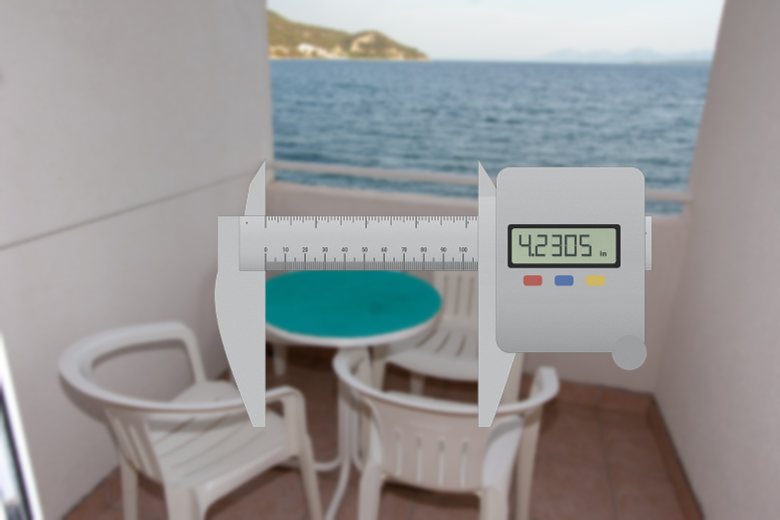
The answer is 4.2305 in
